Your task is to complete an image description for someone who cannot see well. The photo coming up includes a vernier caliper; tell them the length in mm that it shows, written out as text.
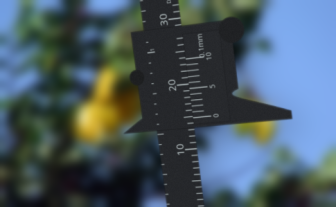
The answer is 14.8 mm
